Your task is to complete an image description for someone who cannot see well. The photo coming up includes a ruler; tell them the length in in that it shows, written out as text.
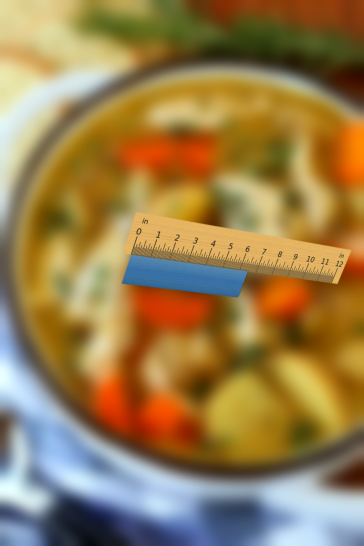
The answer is 6.5 in
